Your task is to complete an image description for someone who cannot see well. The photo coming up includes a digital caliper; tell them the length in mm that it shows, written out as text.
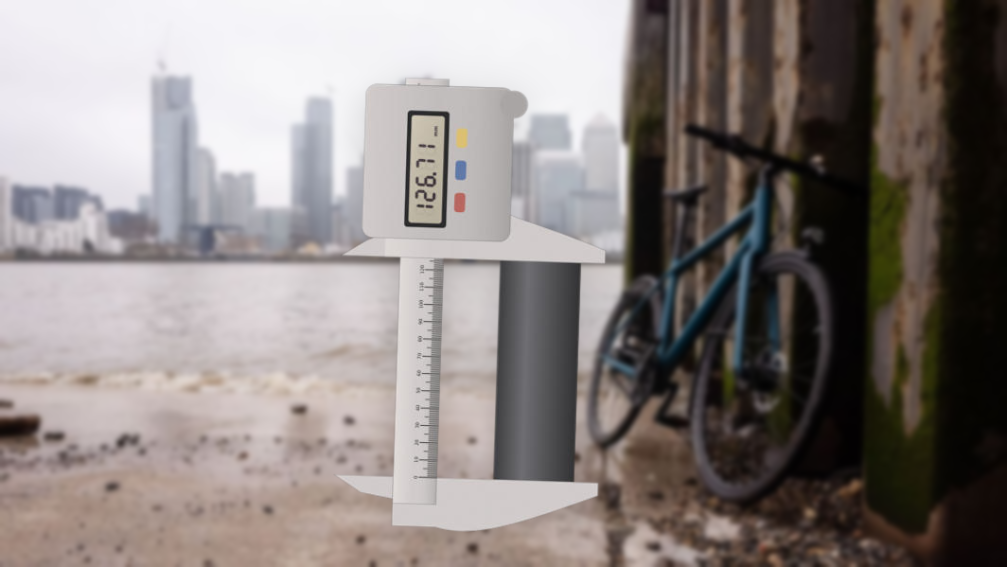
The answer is 126.71 mm
